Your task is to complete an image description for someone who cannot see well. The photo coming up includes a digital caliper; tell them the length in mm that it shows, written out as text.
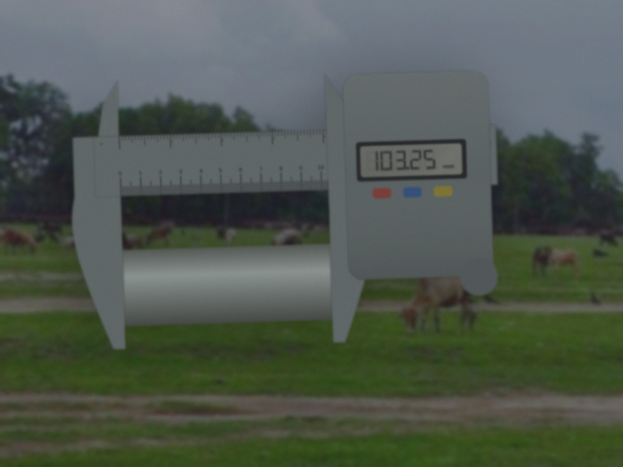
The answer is 103.25 mm
